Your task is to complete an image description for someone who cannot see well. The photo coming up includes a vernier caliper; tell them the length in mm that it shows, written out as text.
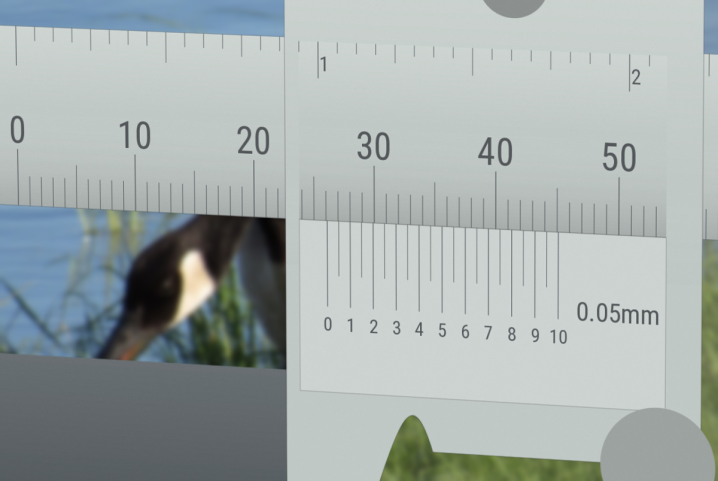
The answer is 26.1 mm
